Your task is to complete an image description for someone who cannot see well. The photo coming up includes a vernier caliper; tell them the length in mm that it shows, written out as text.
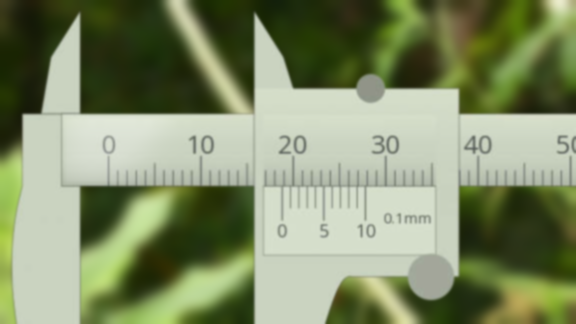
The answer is 18.8 mm
